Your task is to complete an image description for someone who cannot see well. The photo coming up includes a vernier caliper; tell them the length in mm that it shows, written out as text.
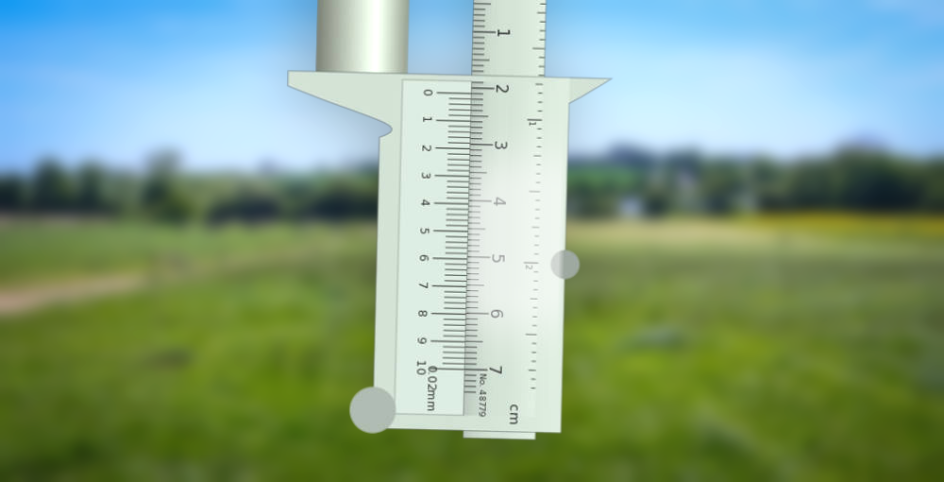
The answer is 21.0 mm
